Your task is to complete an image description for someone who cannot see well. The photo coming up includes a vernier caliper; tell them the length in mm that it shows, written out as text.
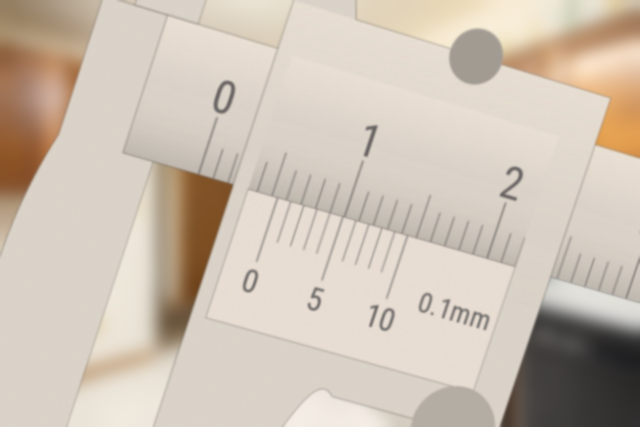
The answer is 5.4 mm
